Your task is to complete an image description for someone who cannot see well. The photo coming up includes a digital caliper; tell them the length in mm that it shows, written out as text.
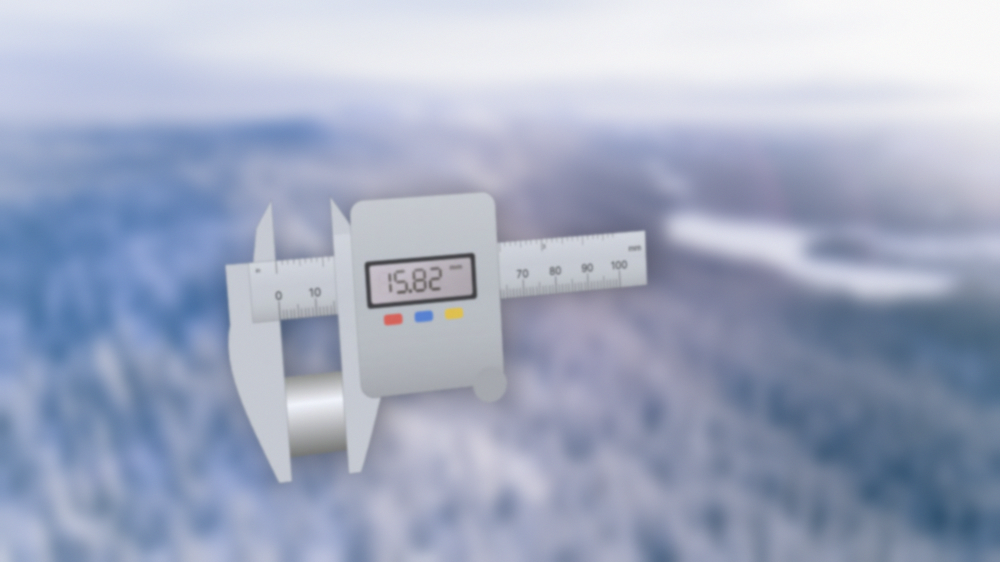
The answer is 15.82 mm
